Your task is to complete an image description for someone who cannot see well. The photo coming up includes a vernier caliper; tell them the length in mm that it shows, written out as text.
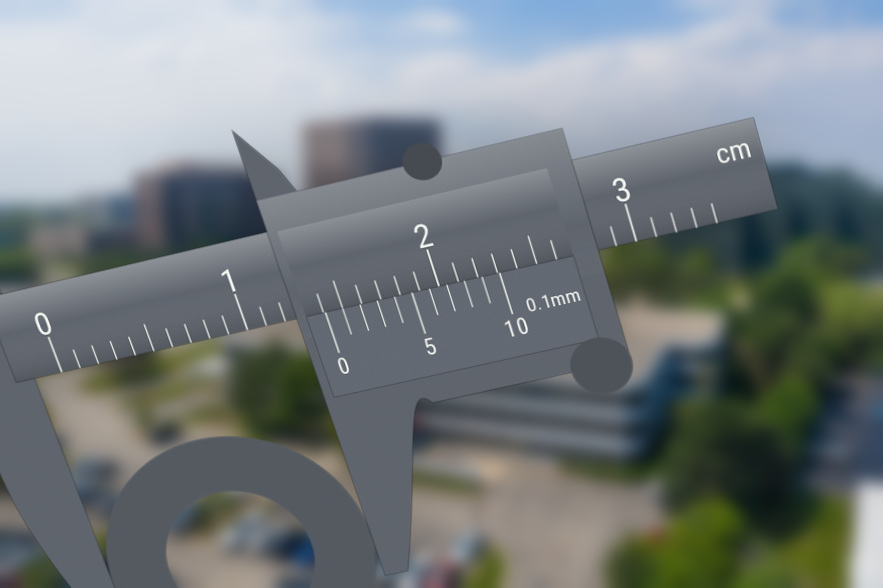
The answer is 14.1 mm
